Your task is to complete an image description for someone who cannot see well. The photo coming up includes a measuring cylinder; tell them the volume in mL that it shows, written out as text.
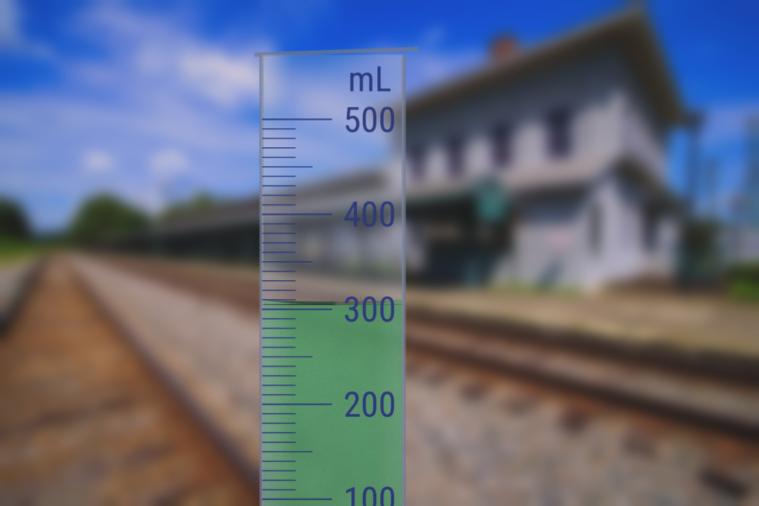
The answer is 305 mL
